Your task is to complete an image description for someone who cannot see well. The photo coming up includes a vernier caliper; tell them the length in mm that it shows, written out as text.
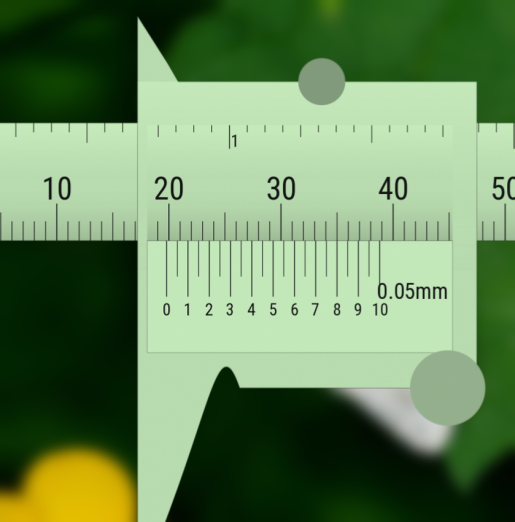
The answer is 19.8 mm
